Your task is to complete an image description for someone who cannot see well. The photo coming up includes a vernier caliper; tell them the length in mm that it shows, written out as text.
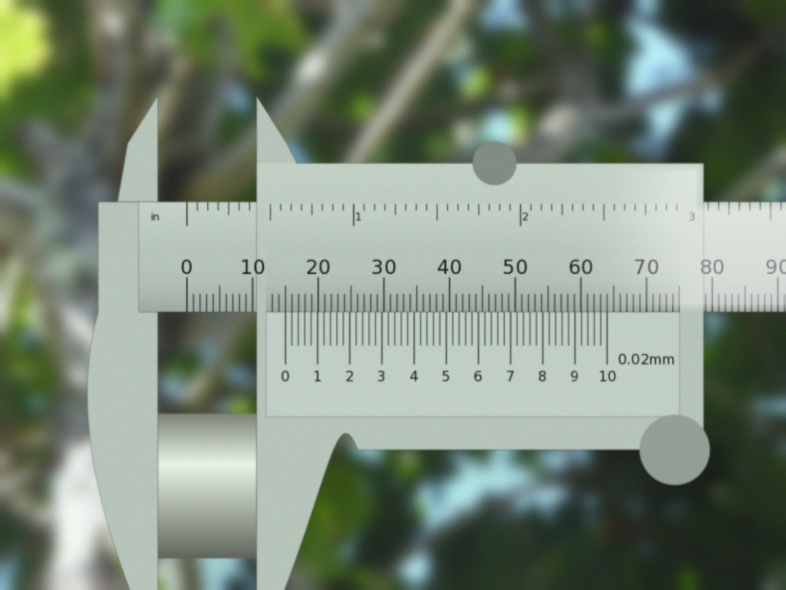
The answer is 15.0 mm
